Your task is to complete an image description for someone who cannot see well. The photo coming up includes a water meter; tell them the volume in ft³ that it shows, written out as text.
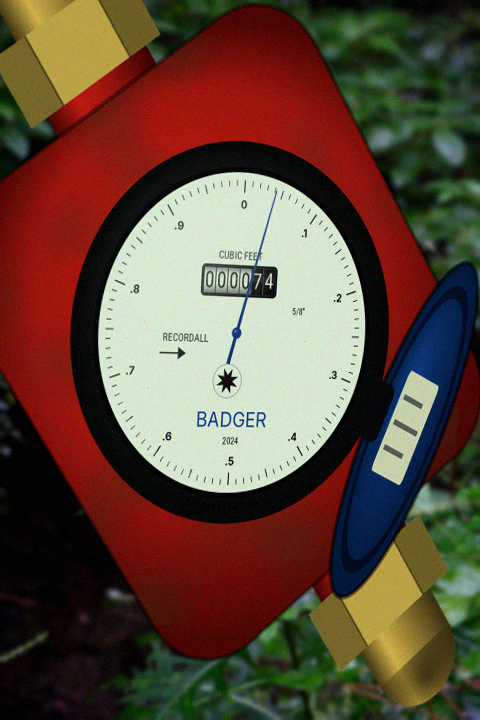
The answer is 74.04 ft³
